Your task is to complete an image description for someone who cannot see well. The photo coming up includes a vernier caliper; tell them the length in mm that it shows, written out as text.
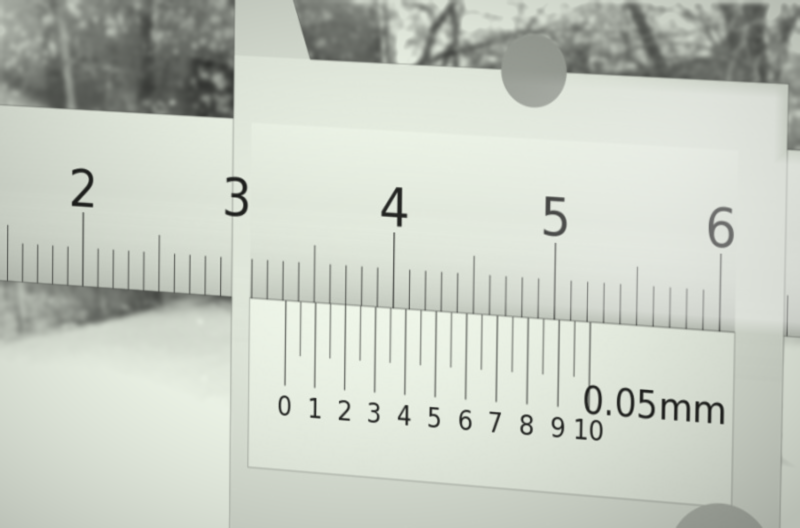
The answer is 33.2 mm
